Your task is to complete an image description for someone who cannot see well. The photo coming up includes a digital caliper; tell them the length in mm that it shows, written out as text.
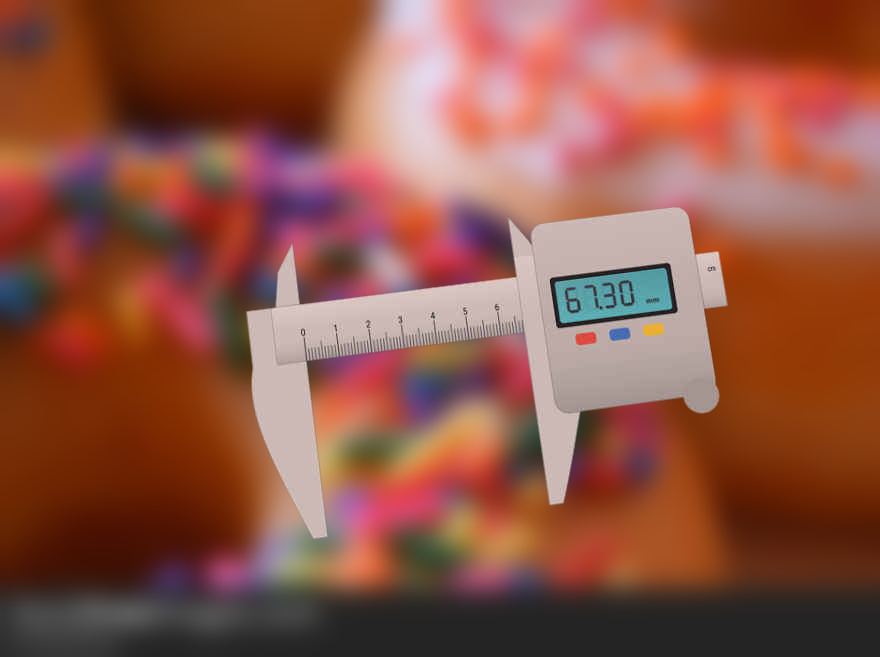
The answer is 67.30 mm
